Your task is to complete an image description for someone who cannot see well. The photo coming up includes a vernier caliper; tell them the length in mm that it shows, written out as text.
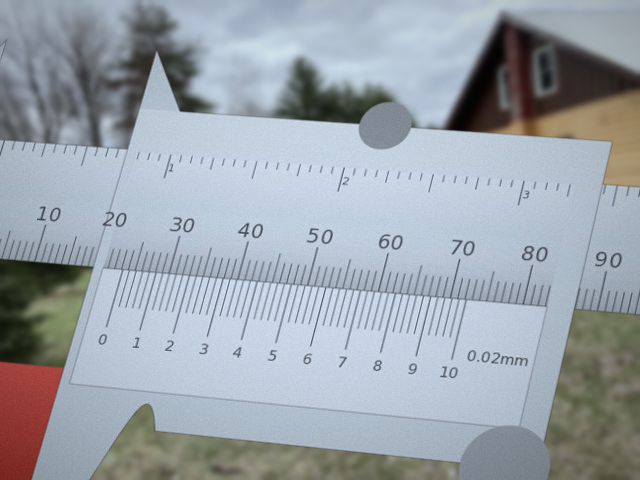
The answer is 23.2 mm
